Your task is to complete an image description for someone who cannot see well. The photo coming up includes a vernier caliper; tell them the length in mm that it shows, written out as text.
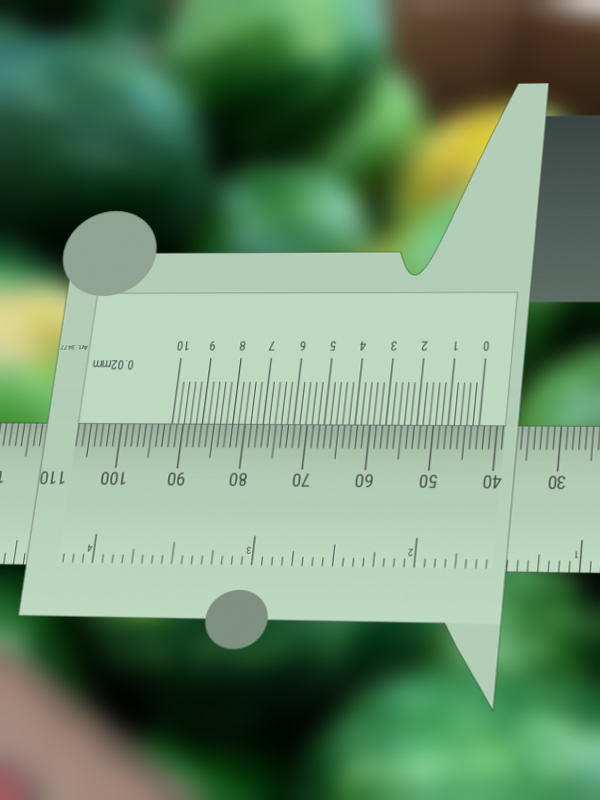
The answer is 42.8 mm
